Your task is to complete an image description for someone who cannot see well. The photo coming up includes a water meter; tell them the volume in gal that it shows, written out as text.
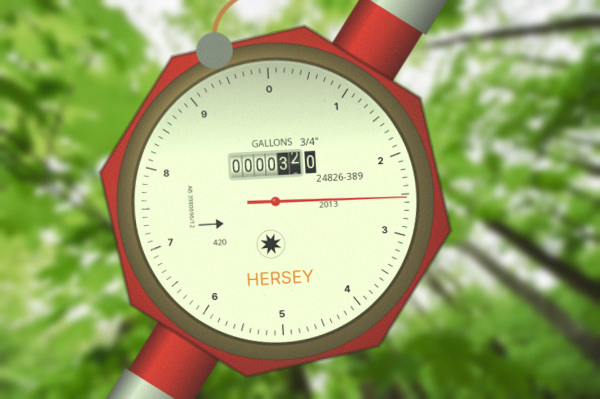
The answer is 322.5 gal
